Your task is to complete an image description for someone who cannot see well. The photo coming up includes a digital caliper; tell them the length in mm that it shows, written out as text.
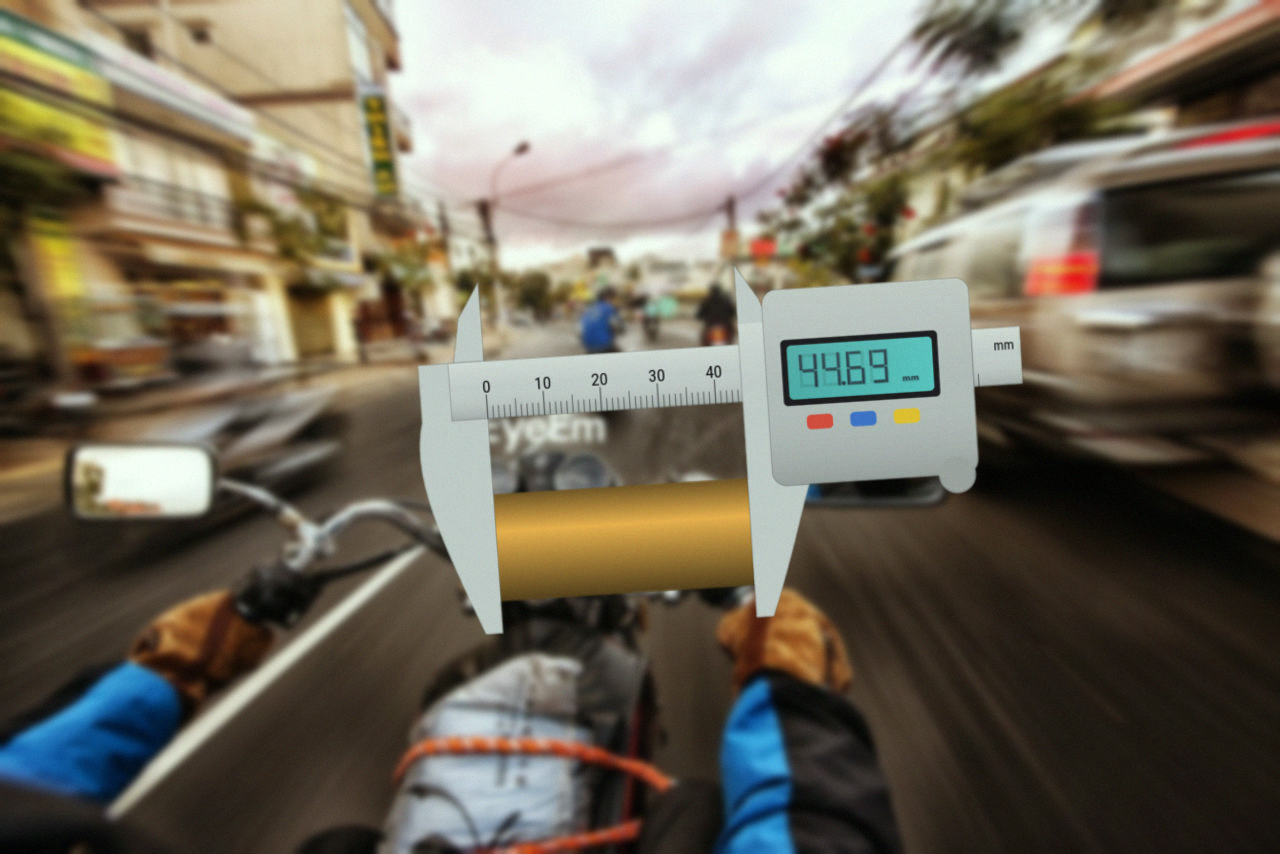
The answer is 44.69 mm
